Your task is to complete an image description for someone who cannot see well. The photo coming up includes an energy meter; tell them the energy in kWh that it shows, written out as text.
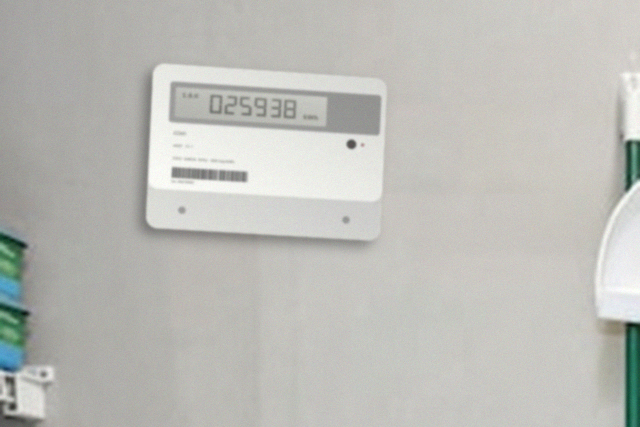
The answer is 25938 kWh
